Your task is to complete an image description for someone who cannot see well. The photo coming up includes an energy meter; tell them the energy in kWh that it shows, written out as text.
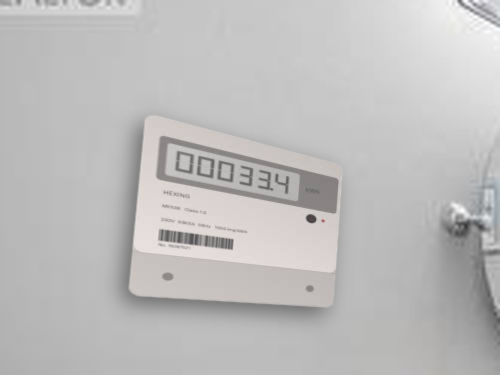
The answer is 33.4 kWh
